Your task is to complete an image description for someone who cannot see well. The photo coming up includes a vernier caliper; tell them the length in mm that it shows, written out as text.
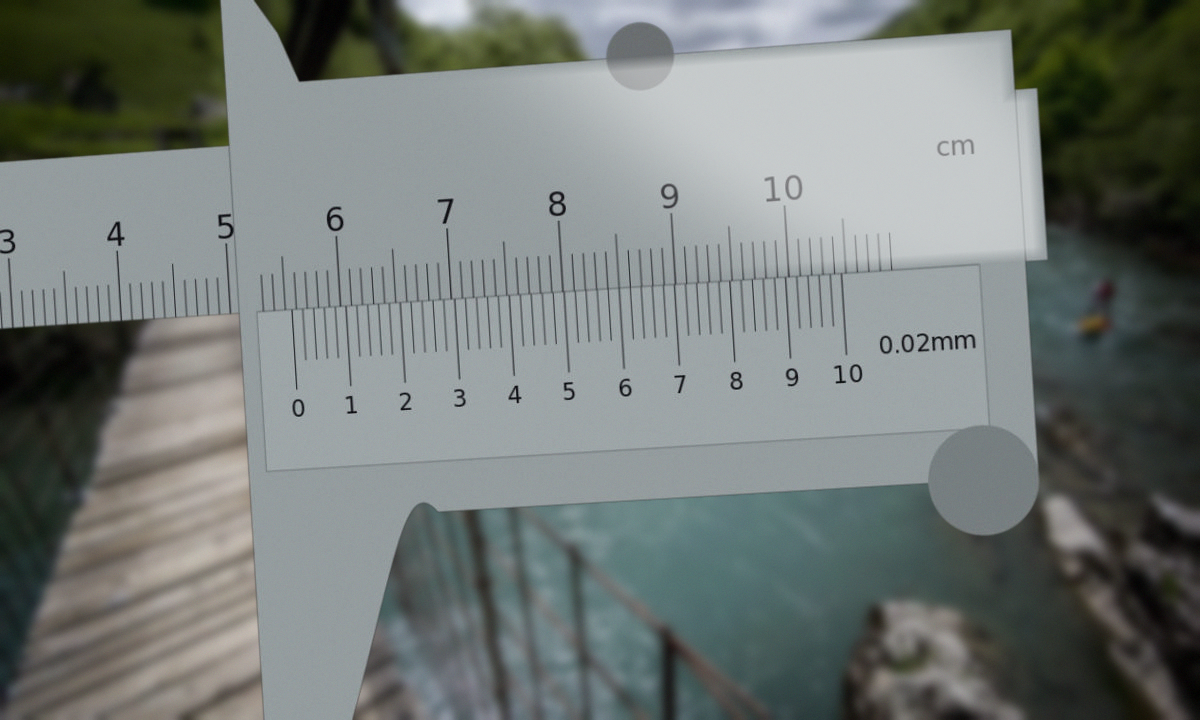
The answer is 55.6 mm
